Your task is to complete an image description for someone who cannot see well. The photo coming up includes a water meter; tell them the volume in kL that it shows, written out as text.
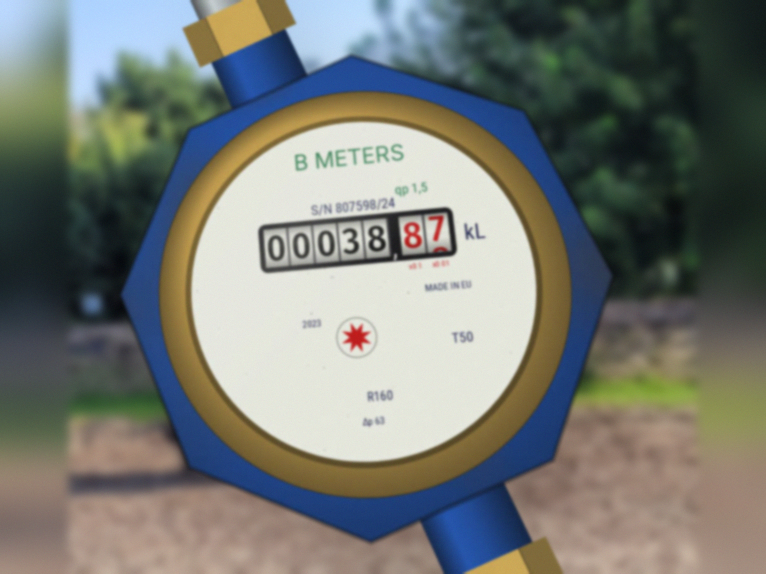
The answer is 38.87 kL
